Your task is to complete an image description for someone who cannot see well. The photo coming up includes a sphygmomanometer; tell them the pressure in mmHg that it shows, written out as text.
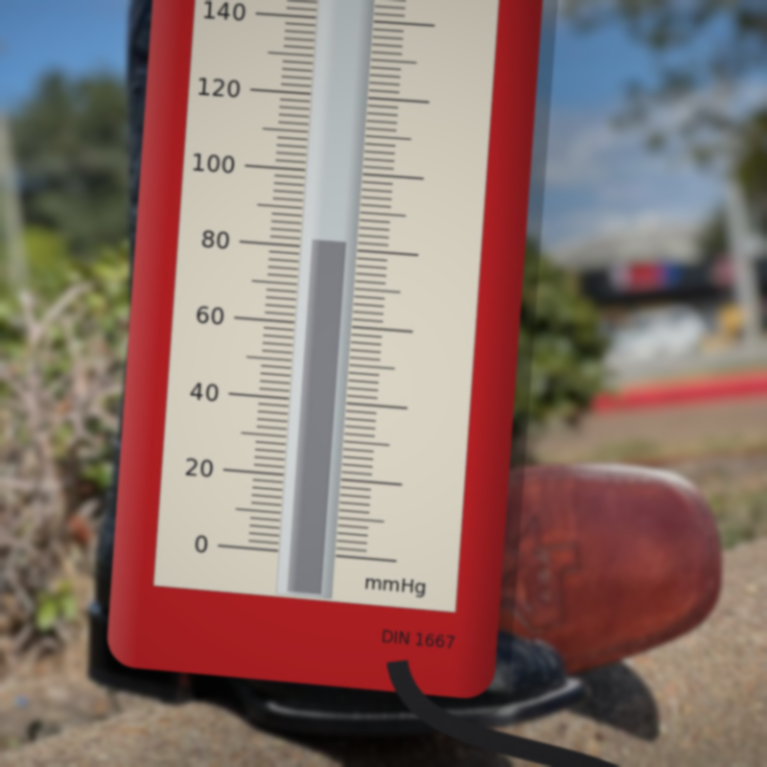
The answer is 82 mmHg
